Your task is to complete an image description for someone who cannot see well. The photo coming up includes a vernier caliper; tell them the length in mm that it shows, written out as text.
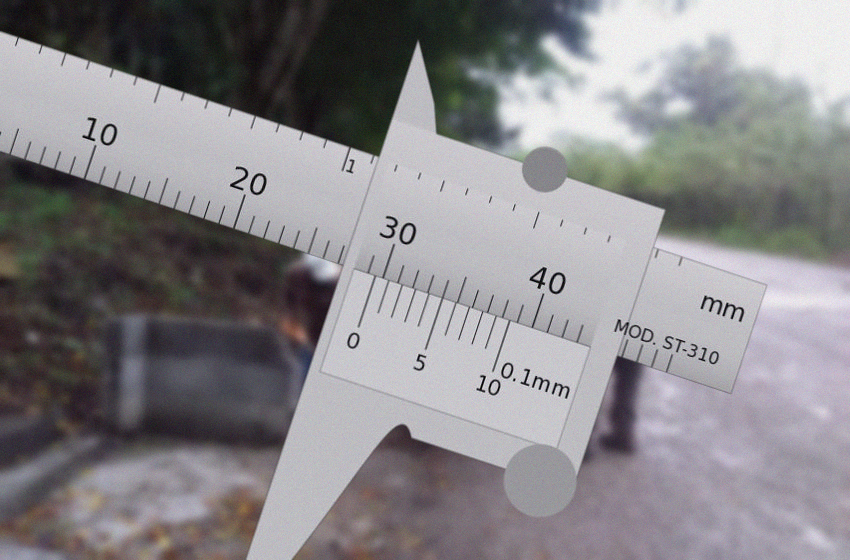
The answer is 29.5 mm
